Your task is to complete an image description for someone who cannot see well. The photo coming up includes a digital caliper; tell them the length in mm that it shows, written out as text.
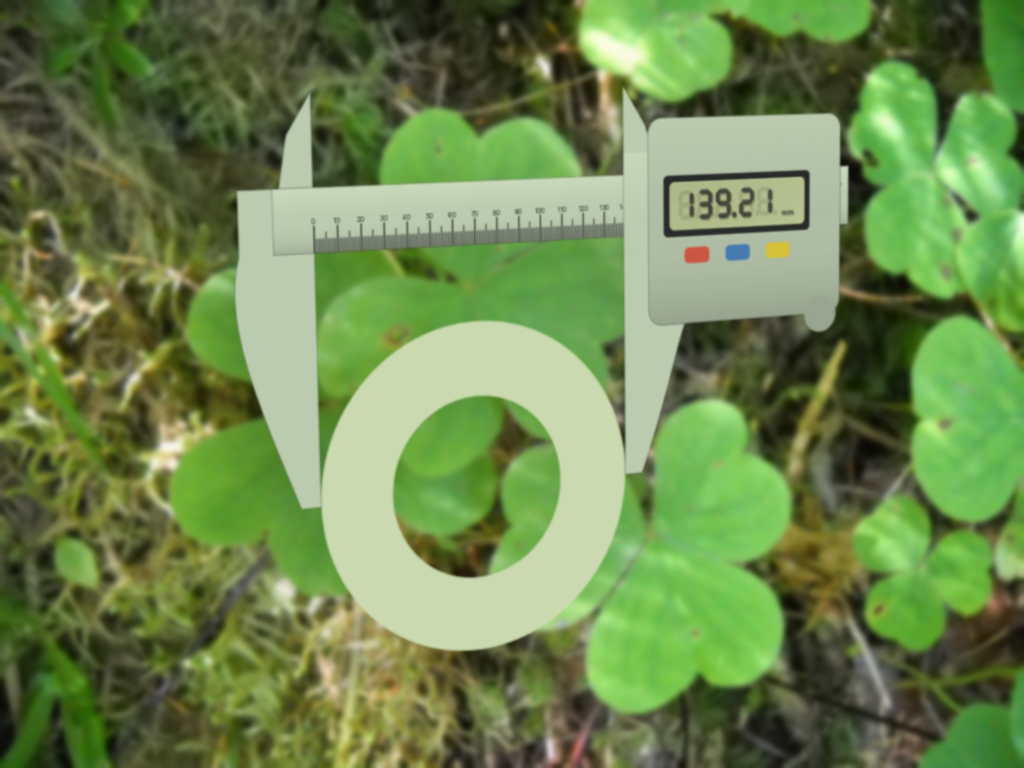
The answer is 139.21 mm
